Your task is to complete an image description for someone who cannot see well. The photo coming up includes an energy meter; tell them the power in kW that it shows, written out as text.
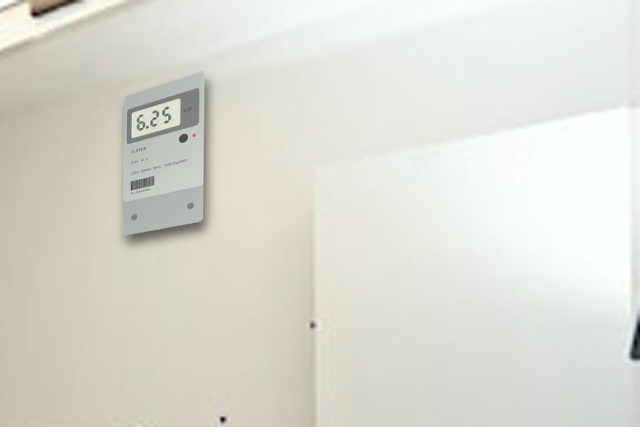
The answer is 6.25 kW
